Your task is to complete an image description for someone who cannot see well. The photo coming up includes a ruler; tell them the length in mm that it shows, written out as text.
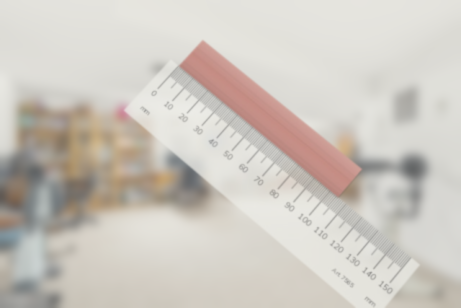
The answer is 105 mm
